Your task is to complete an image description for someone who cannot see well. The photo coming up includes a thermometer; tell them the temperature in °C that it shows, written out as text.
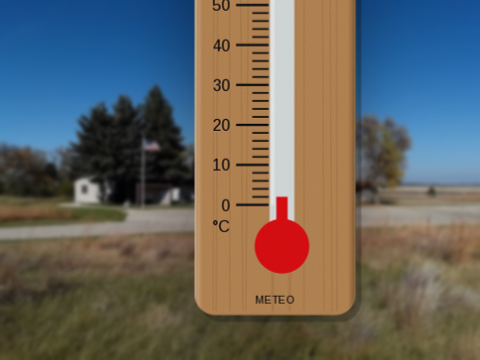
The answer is 2 °C
